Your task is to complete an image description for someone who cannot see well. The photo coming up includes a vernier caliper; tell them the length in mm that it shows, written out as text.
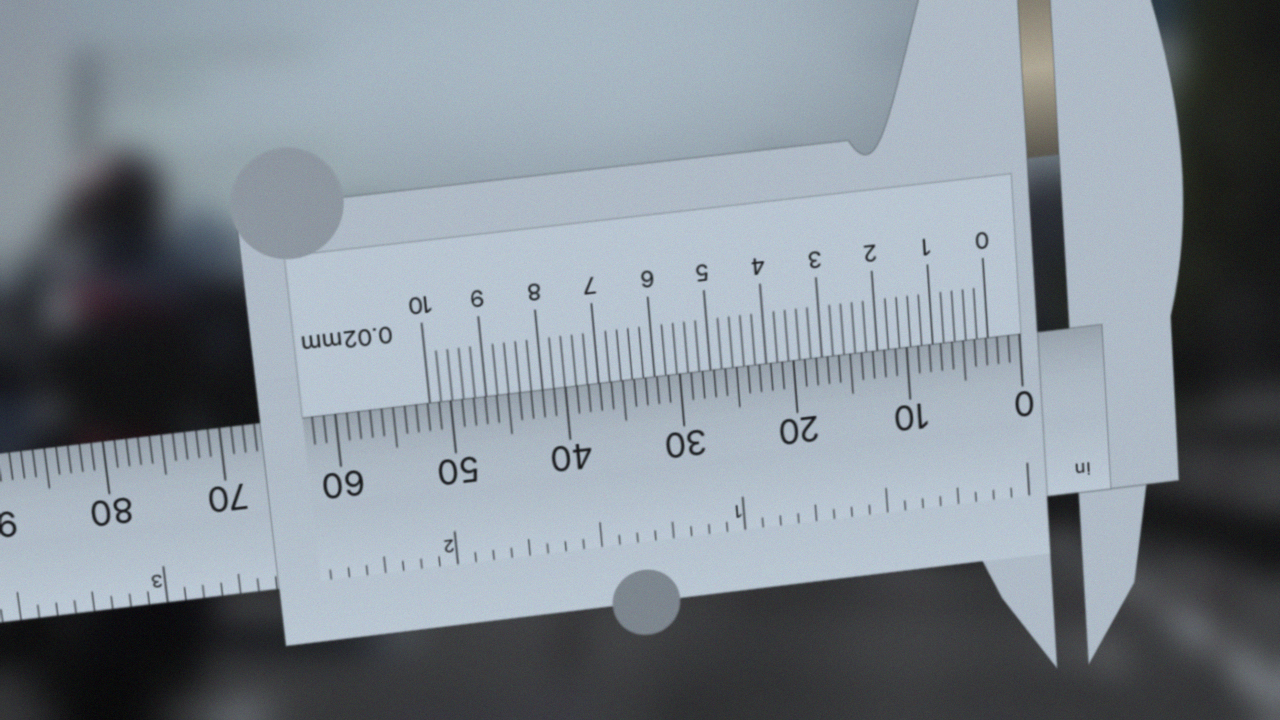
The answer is 2.8 mm
